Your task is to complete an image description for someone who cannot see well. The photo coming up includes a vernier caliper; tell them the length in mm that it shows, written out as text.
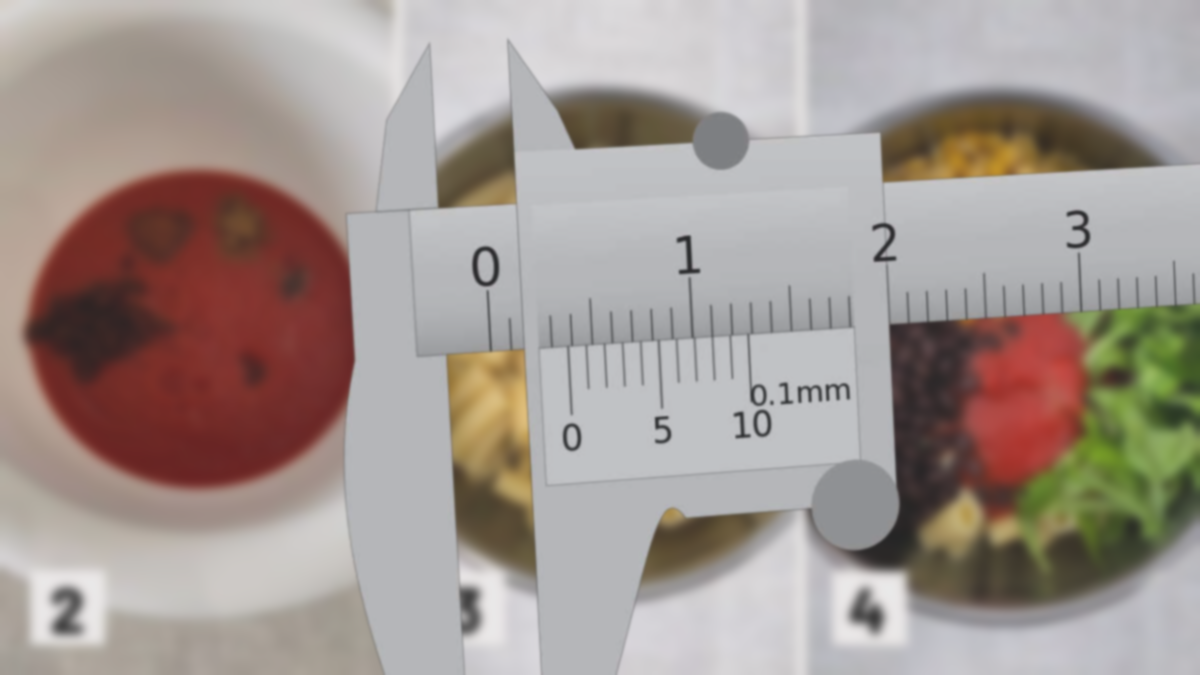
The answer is 3.8 mm
